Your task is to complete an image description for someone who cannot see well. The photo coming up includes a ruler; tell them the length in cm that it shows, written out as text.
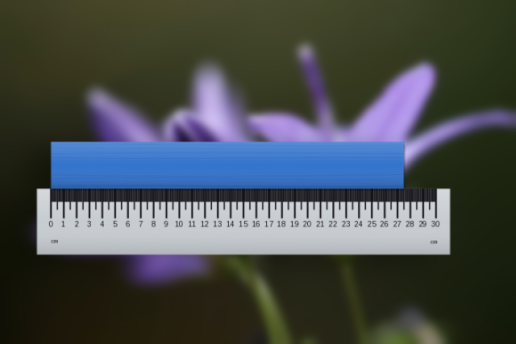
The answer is 27.5 cm
